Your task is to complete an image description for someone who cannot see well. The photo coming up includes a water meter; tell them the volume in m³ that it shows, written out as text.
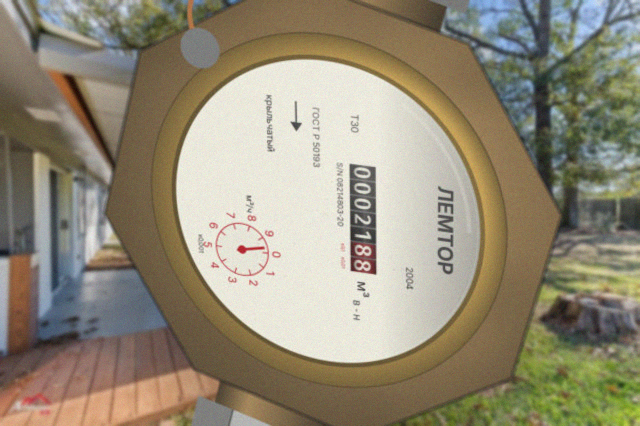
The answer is 21.879 m³
